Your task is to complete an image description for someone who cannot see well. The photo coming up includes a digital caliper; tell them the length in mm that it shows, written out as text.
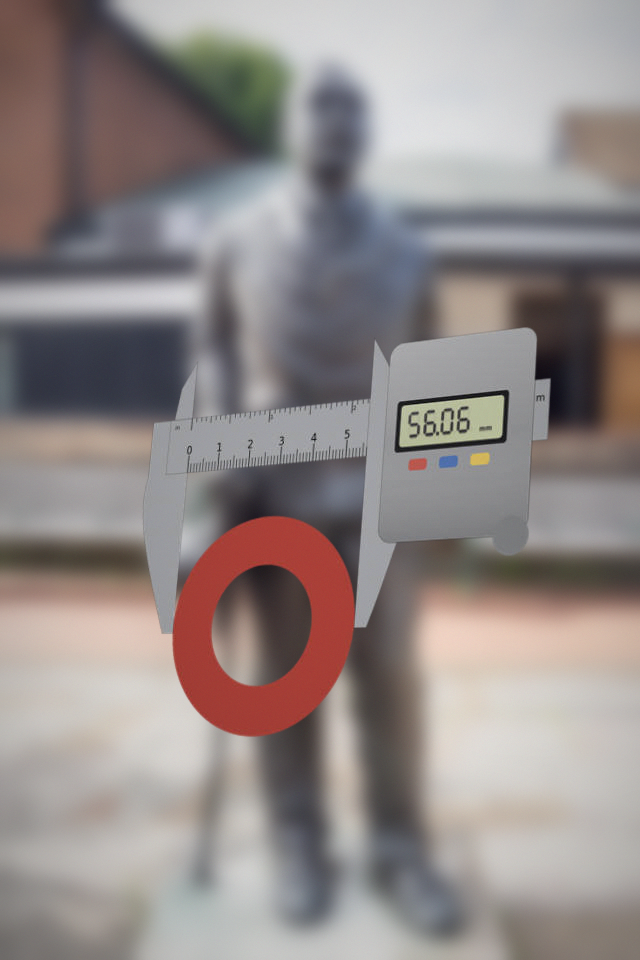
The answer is 56.06 mm
